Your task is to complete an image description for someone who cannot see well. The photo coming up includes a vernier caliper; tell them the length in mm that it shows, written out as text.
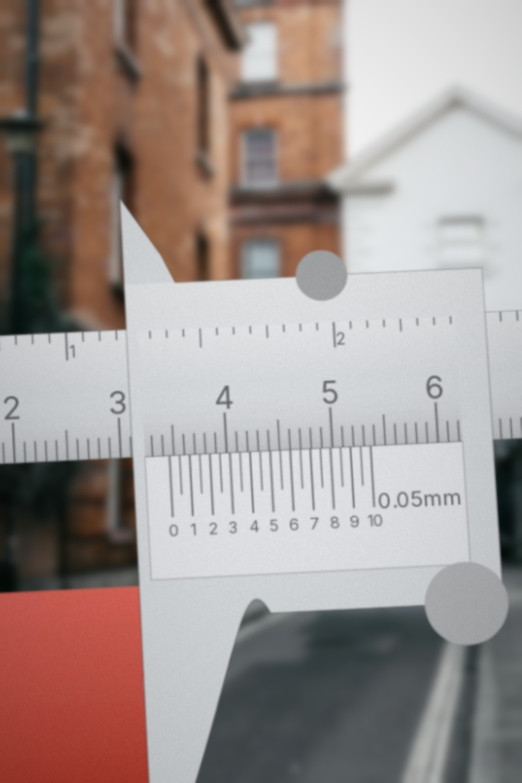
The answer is 34.6 mm
